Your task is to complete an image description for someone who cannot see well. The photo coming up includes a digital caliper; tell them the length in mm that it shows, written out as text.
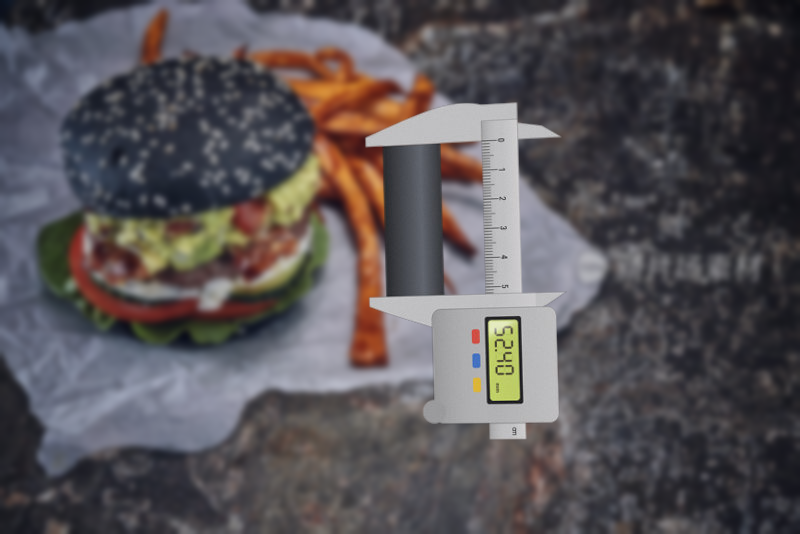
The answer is 52.40 mm
